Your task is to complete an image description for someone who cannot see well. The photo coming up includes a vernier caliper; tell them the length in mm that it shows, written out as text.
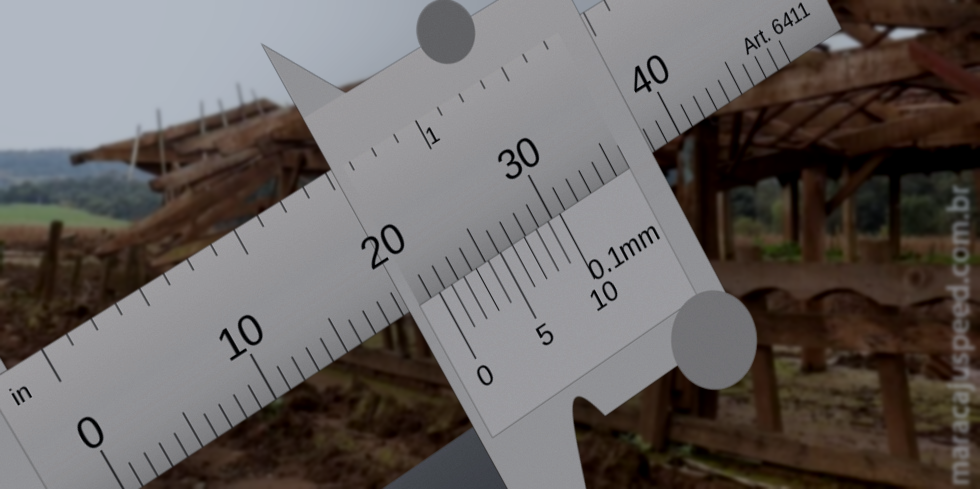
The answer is 21.6 mm
